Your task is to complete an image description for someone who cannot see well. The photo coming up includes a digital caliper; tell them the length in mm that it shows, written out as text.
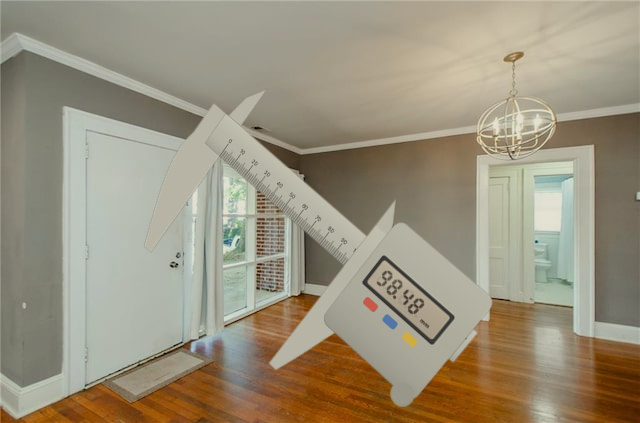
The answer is 98.48 mm
